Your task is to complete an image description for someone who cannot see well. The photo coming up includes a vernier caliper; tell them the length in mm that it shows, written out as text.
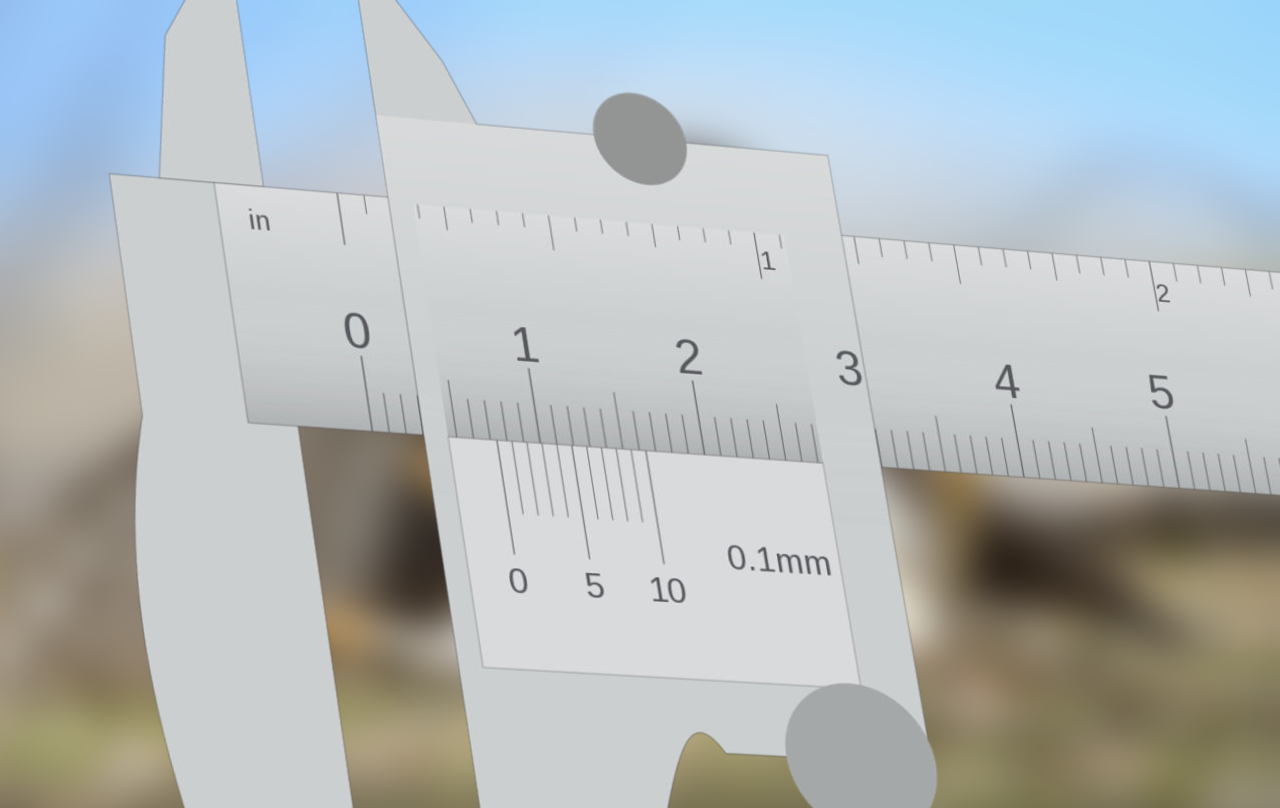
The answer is 7.4 mm
